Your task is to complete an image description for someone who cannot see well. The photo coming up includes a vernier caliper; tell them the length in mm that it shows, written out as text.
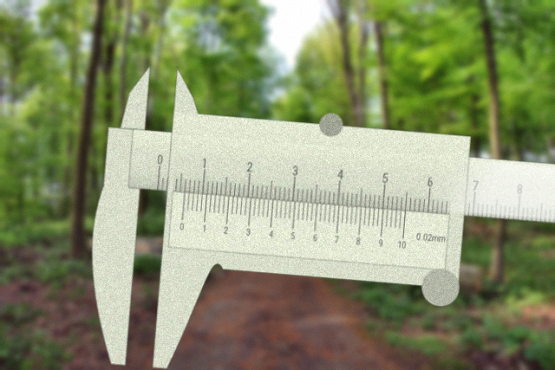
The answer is 6.0 mm
